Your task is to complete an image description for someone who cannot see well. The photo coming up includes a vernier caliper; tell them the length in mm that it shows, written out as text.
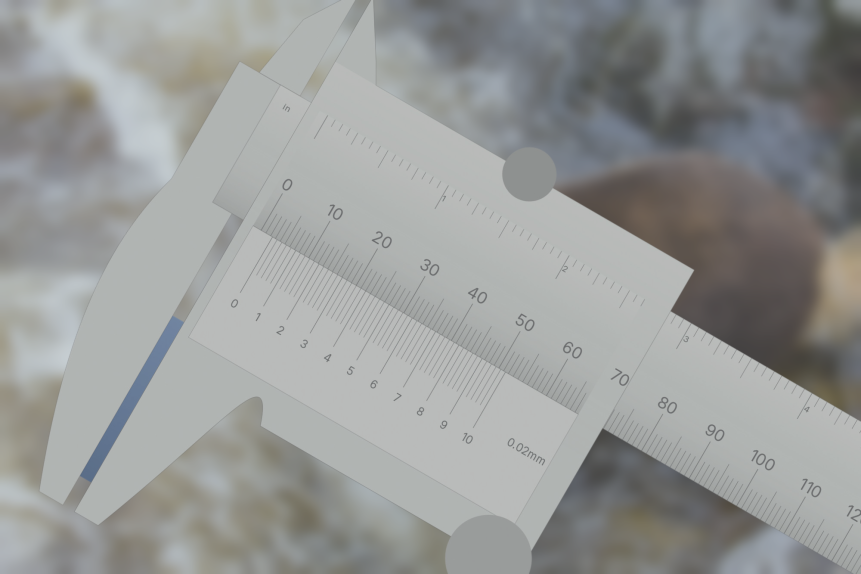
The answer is 2.4 mm
